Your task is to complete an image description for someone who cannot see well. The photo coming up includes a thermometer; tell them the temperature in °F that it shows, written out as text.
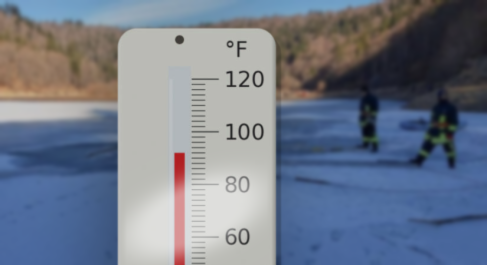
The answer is 92 °F
